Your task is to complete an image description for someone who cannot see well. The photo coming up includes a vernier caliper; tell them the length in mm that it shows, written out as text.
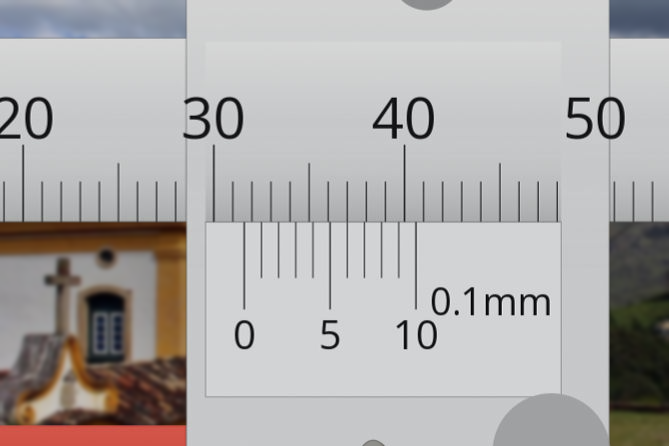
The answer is 31.6 mm
